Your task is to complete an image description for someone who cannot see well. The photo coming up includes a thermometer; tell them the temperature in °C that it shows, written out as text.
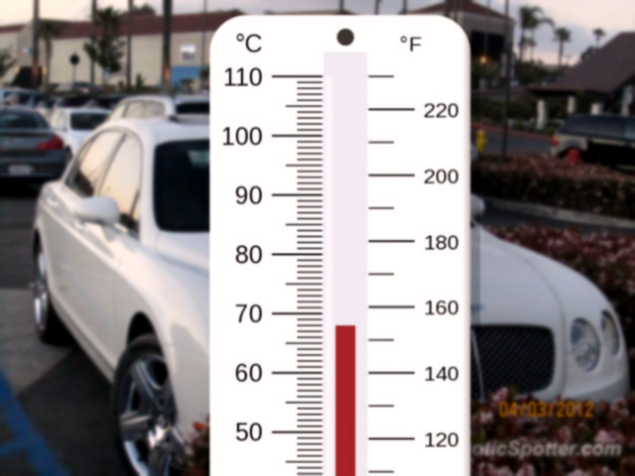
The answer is 68 °C
